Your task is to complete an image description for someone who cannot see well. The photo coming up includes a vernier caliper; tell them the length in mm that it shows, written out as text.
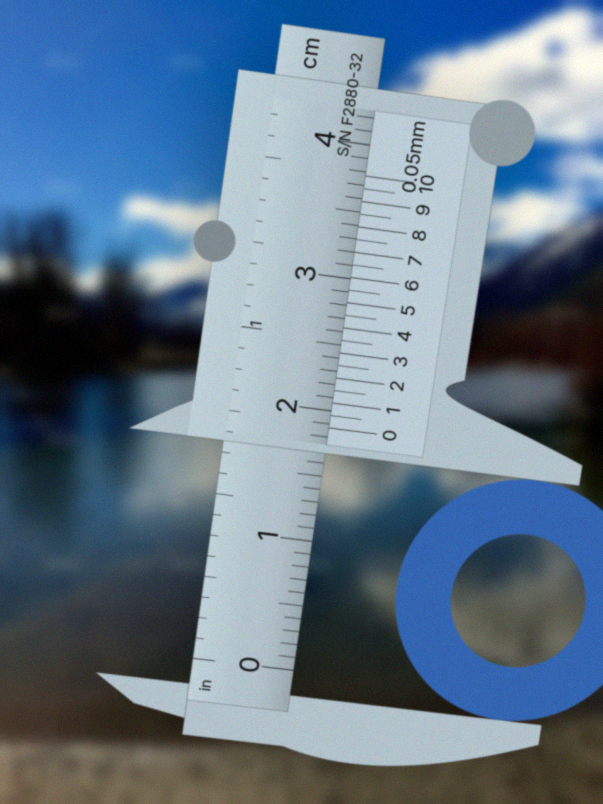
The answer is 18.7 mm
